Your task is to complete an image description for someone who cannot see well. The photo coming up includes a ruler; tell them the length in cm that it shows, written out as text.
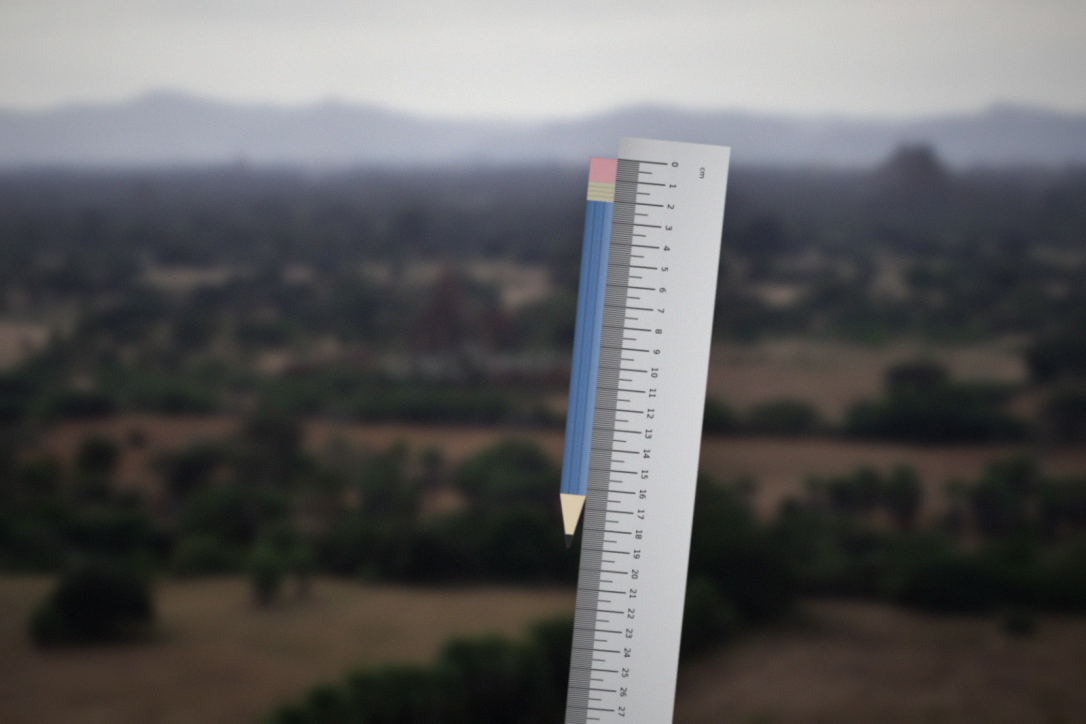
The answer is 19 cm
